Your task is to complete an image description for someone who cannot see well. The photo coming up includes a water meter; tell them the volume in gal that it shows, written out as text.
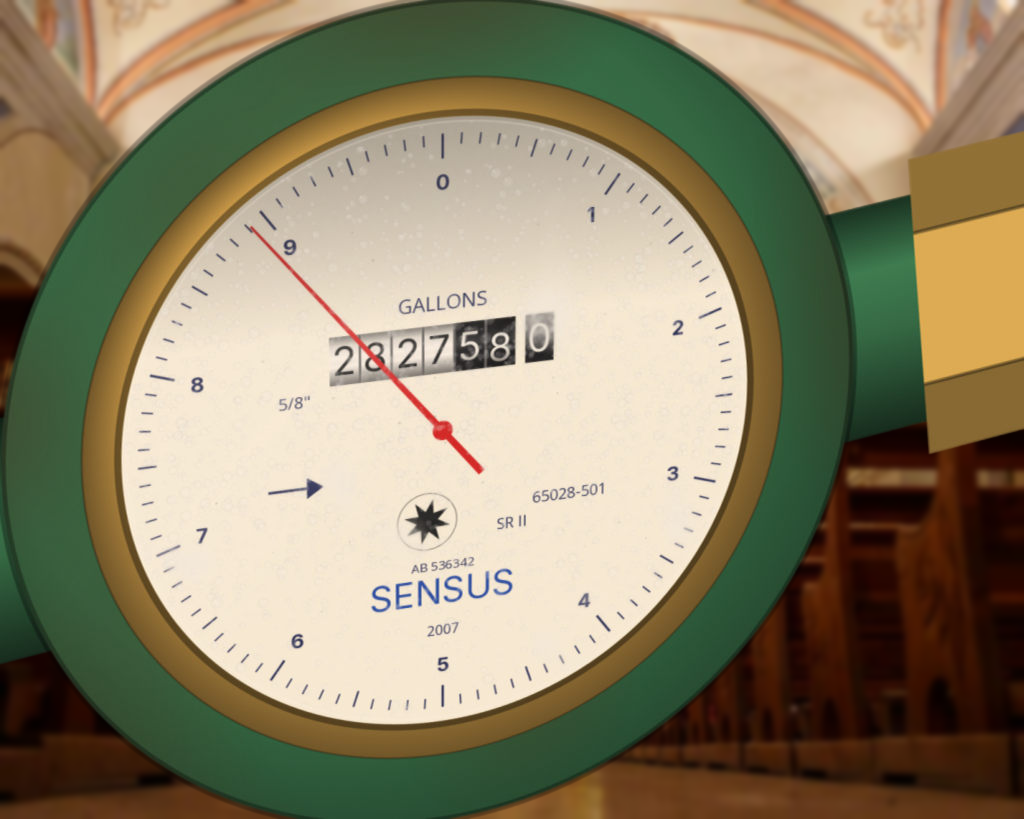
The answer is 2827578.9 gal
